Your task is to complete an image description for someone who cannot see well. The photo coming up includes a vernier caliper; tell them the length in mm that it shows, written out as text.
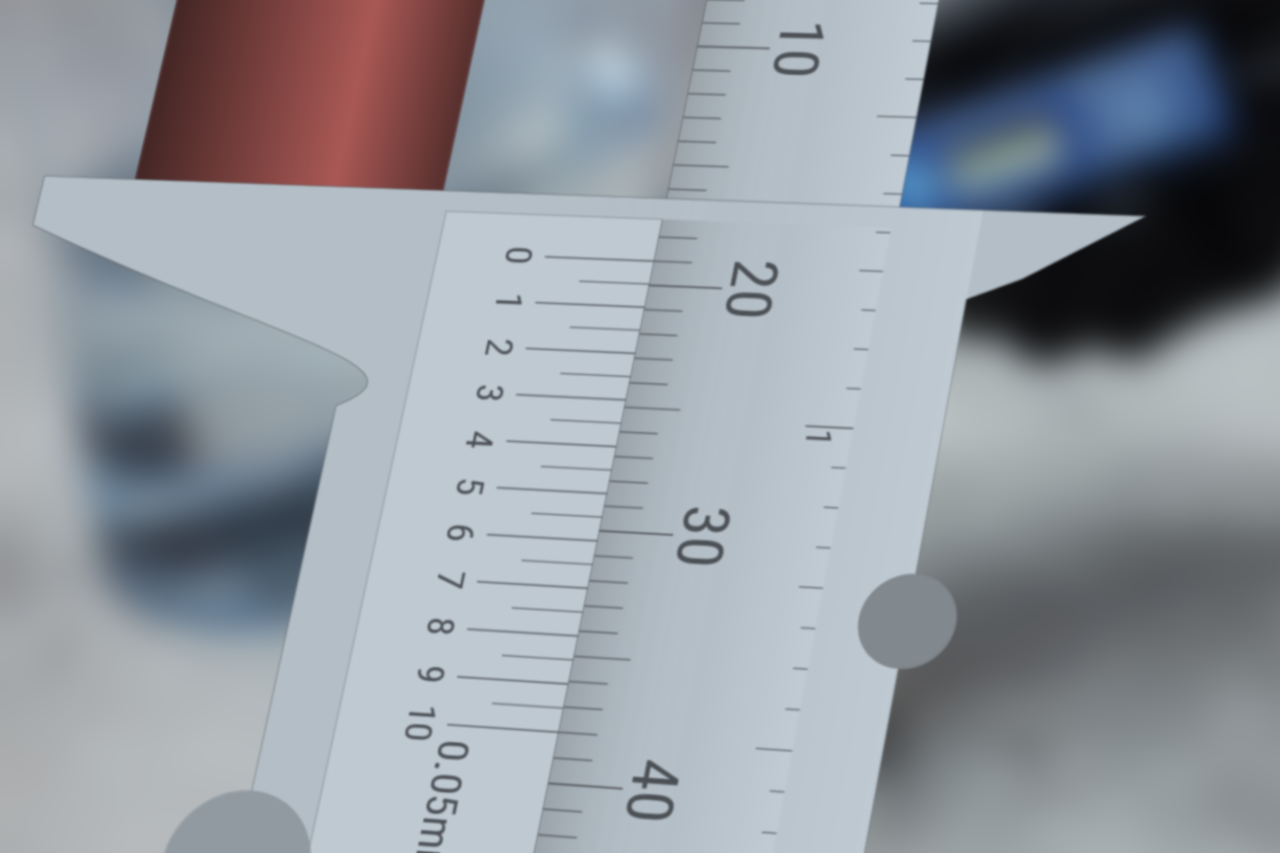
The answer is 19.0 mm
